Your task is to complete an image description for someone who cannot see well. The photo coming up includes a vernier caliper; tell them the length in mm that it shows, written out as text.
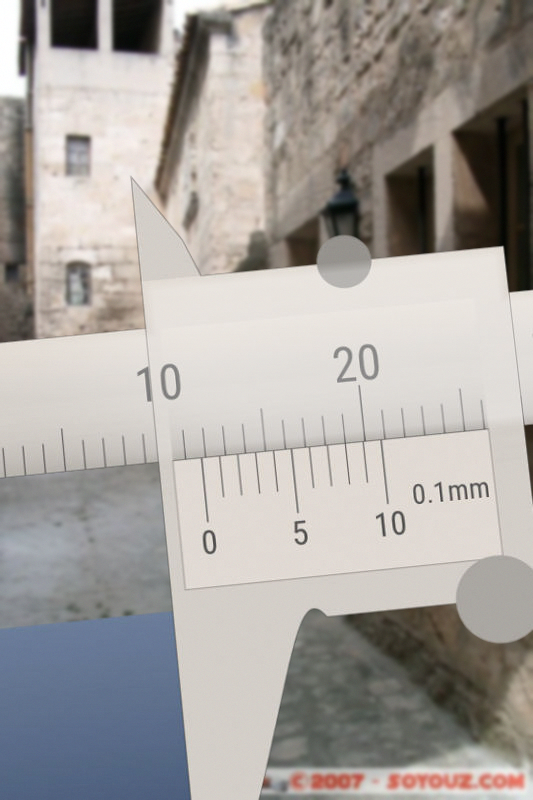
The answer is 11.8 mm
